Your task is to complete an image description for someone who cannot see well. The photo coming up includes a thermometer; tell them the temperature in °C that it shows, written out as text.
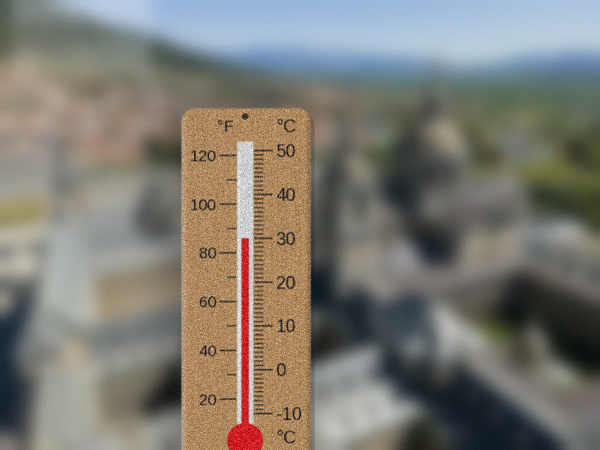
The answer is 30 °C
